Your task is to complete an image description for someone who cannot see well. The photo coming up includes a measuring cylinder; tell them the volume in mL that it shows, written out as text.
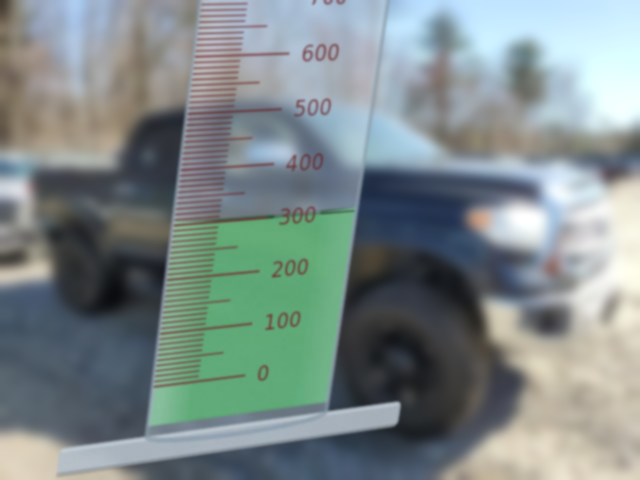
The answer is 300 mL
